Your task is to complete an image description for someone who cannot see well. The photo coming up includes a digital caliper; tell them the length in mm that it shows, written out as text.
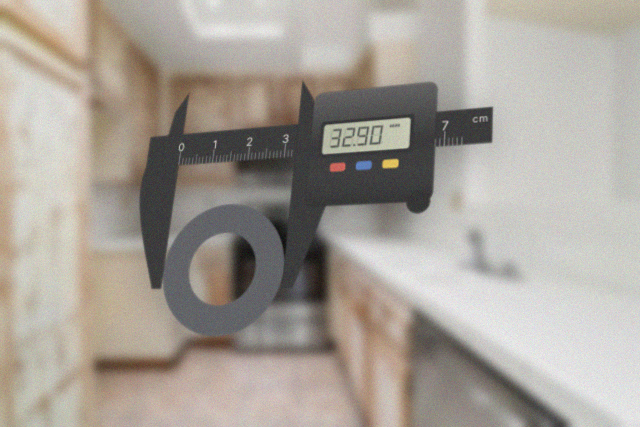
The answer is 32.90 mm
